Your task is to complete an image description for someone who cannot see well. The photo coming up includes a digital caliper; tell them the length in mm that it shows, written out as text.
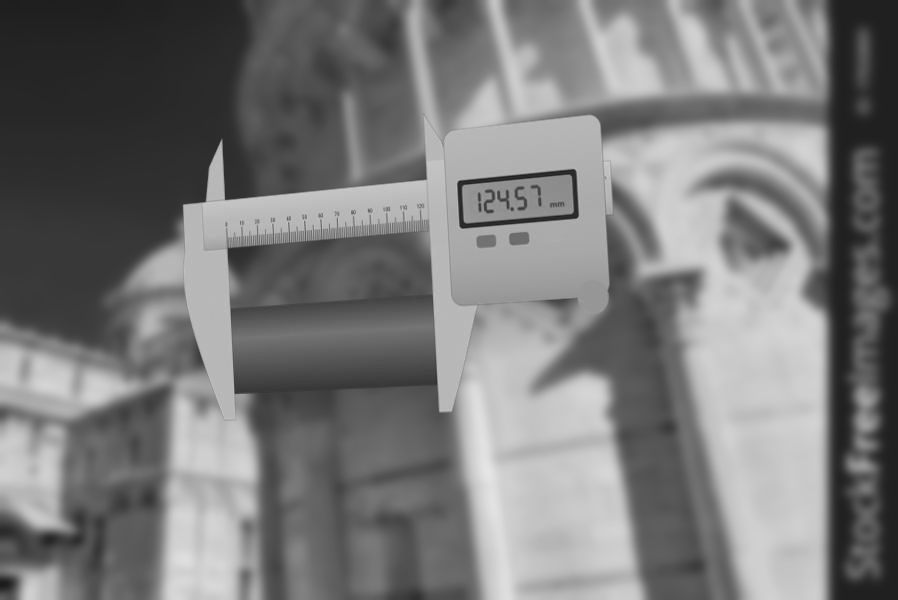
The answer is 124.57 mm
